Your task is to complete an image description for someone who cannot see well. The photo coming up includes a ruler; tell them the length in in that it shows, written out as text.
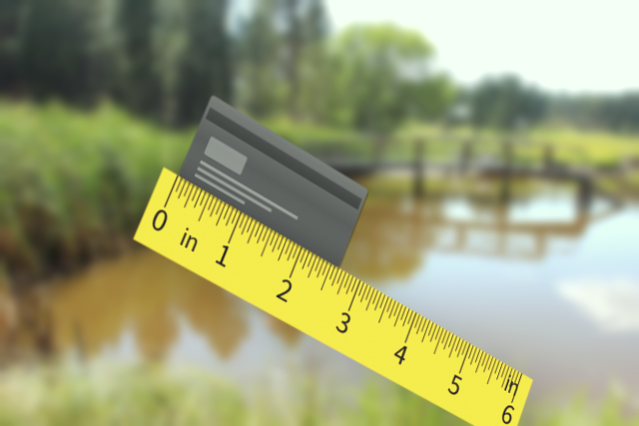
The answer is 2.625 in
